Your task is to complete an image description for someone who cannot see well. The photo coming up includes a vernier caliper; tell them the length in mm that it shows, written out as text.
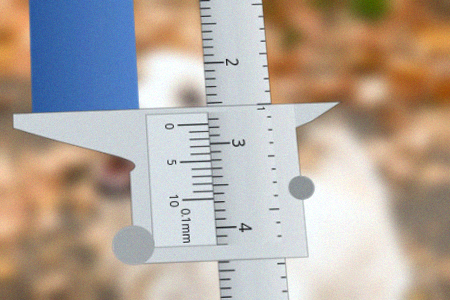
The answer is 27.6 mm
